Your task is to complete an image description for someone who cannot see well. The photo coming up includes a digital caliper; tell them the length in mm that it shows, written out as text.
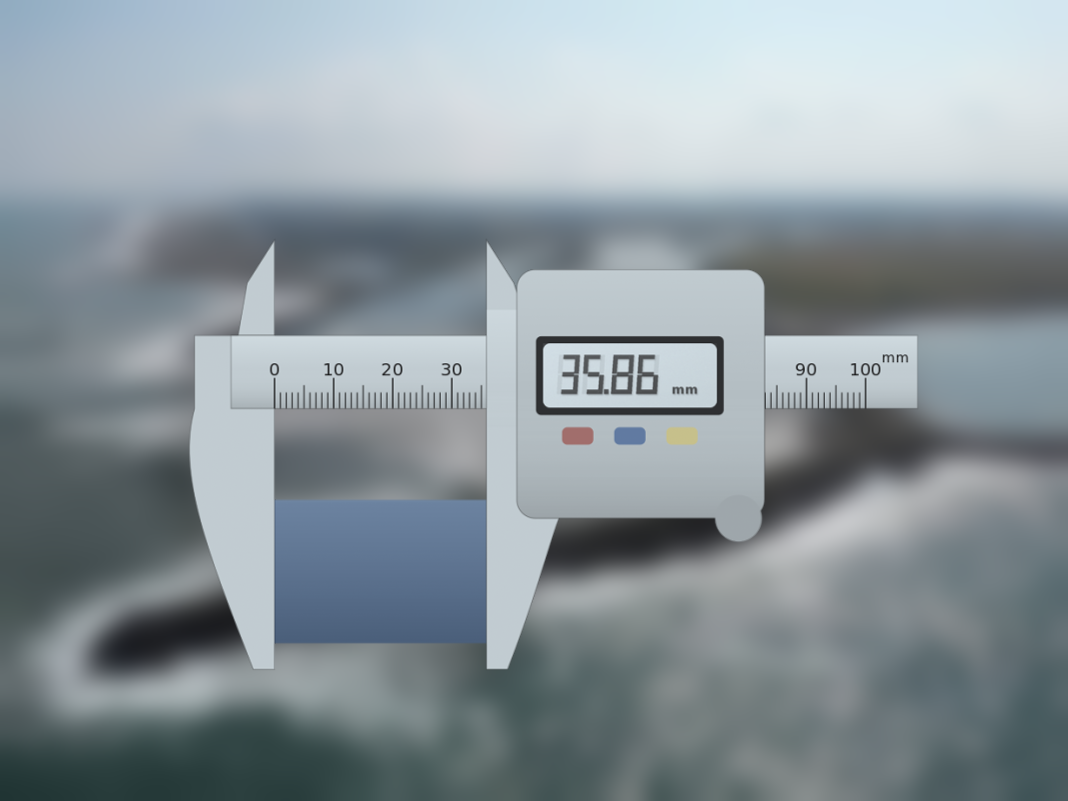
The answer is 35.86 mm
